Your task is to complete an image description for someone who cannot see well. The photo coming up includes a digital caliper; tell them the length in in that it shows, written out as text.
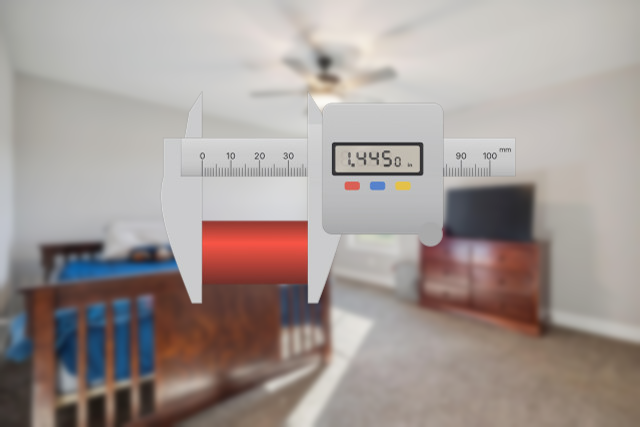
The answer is 1.4450 in
